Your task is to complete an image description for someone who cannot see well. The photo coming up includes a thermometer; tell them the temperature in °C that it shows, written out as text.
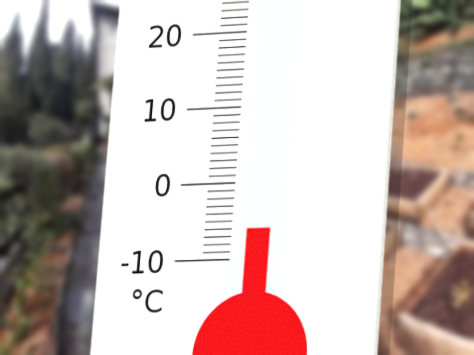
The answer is -6 °C
